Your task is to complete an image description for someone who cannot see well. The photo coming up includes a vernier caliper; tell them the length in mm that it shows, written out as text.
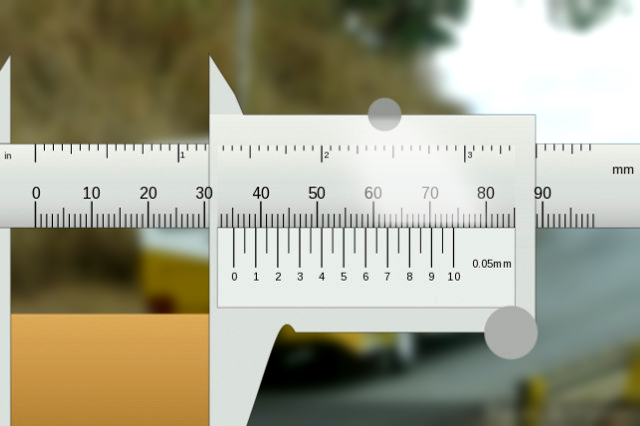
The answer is 35.2 mm
